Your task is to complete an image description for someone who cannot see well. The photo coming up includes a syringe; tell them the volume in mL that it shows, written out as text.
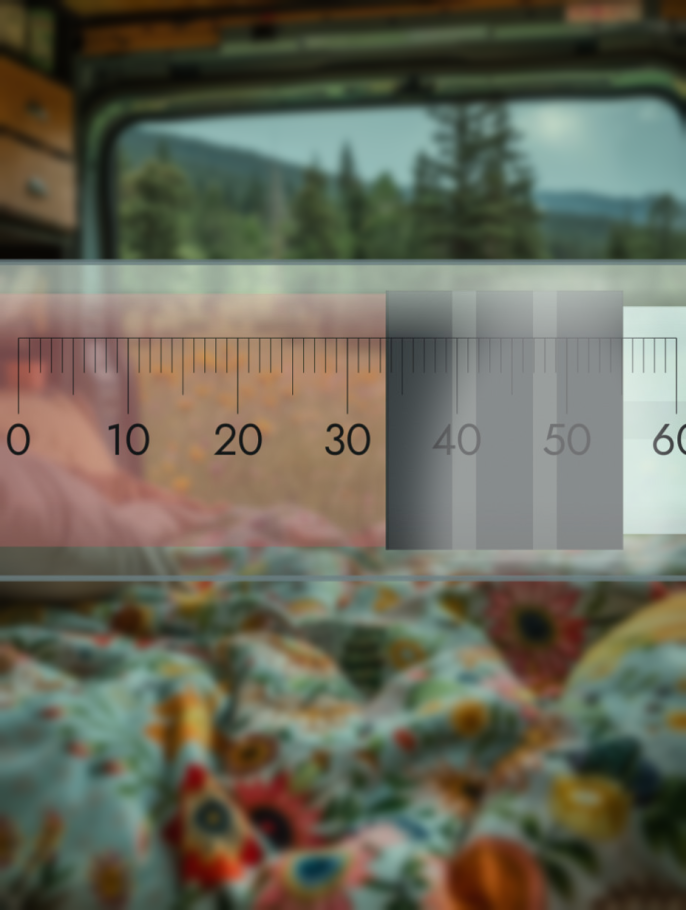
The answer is 33.5 mL
